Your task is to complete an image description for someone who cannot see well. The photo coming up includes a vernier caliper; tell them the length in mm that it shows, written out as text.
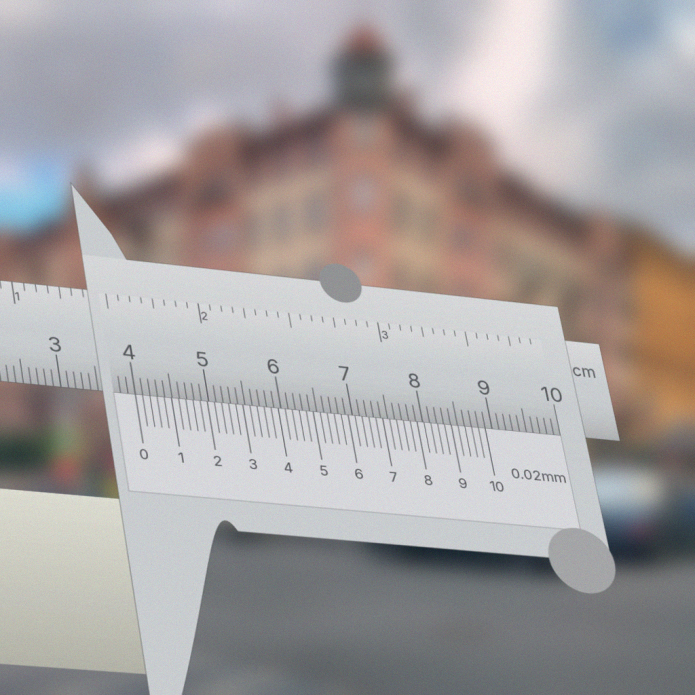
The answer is 40.0 mm
